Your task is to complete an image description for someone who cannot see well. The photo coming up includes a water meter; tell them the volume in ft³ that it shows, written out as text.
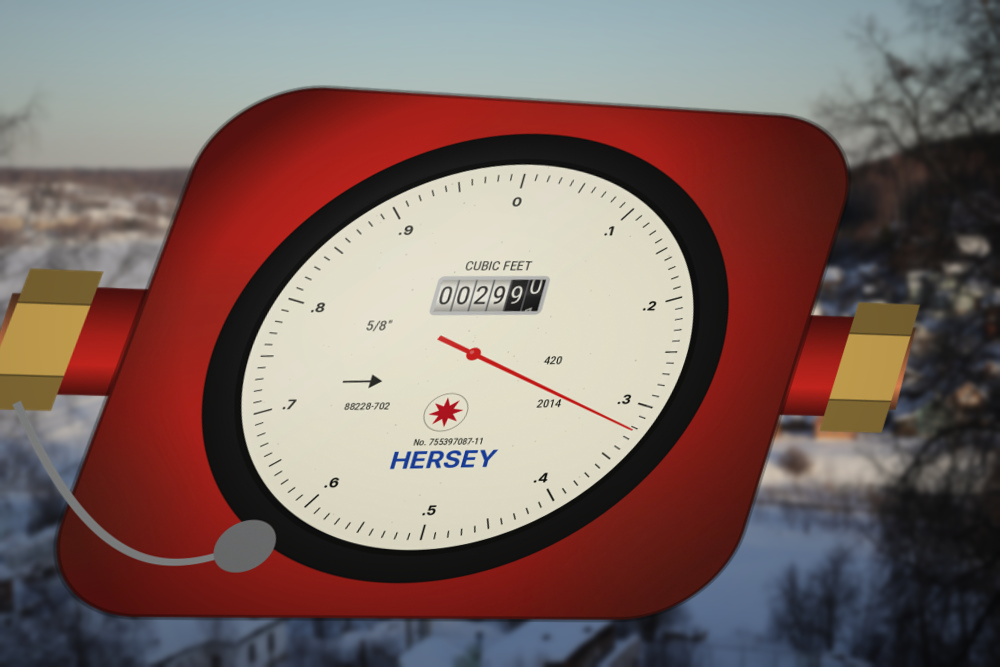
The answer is 2990.32 ft³
